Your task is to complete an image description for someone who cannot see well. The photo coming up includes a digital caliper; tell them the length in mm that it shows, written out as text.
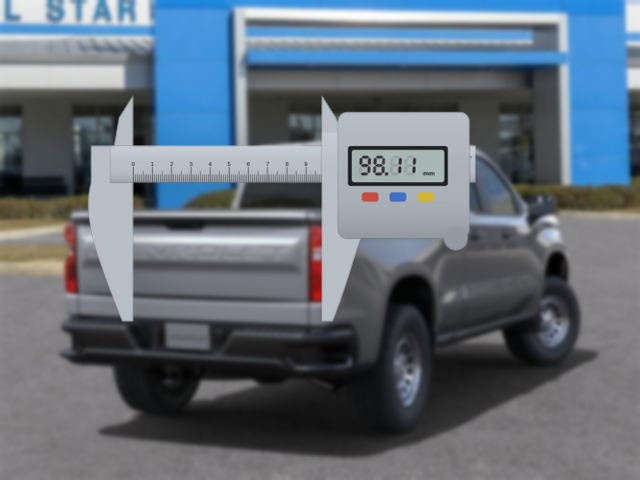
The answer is 98.11 mm
